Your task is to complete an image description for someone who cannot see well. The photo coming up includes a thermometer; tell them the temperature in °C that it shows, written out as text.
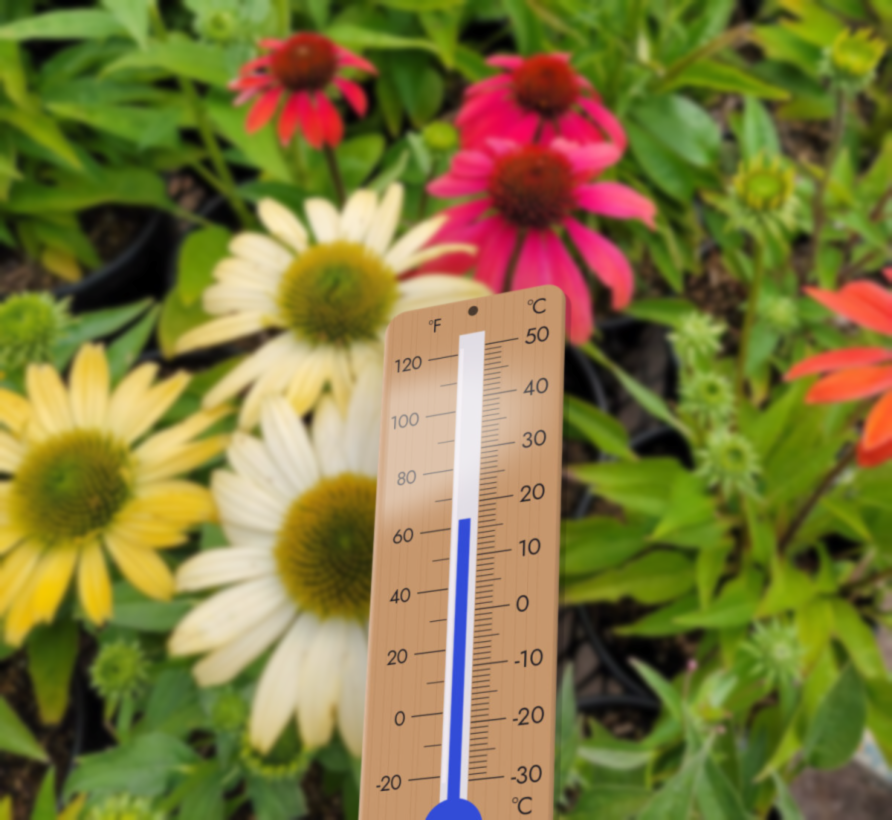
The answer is 17 °C
